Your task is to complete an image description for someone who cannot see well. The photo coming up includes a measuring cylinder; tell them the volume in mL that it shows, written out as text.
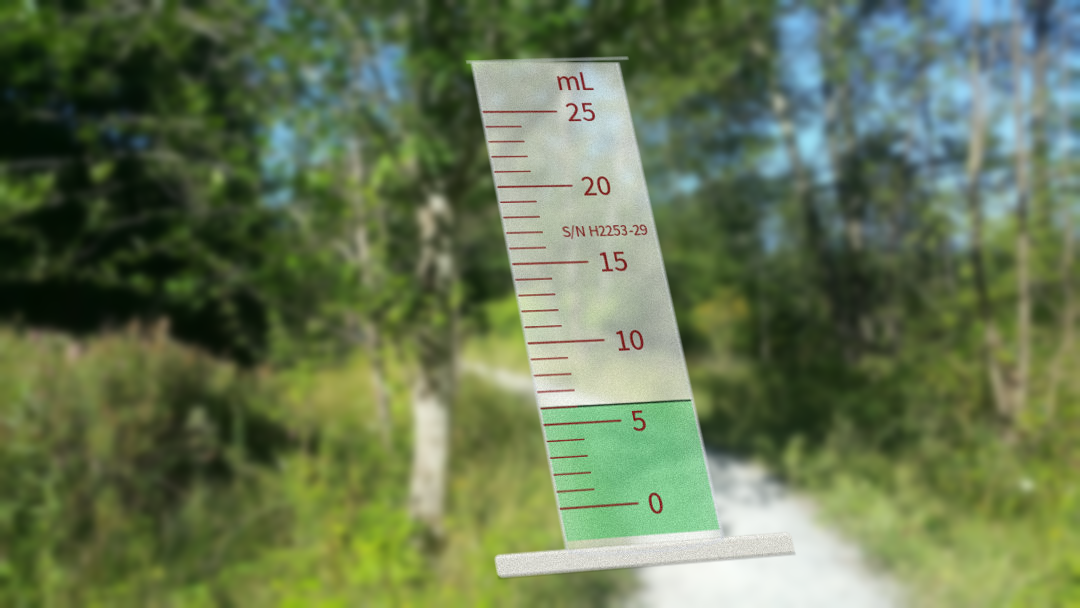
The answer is 6 mL
